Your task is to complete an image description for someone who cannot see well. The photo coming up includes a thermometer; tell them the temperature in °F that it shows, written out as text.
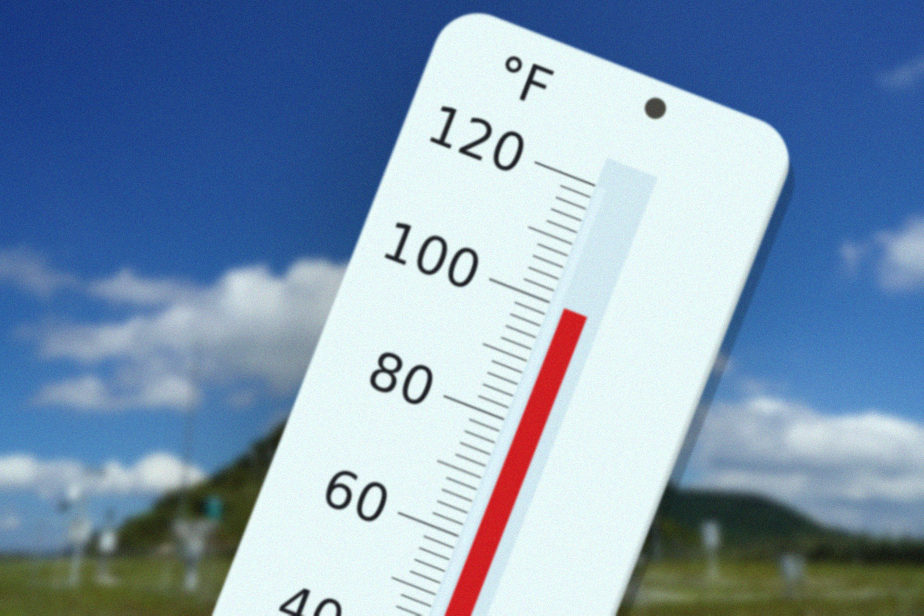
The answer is 100 °F
